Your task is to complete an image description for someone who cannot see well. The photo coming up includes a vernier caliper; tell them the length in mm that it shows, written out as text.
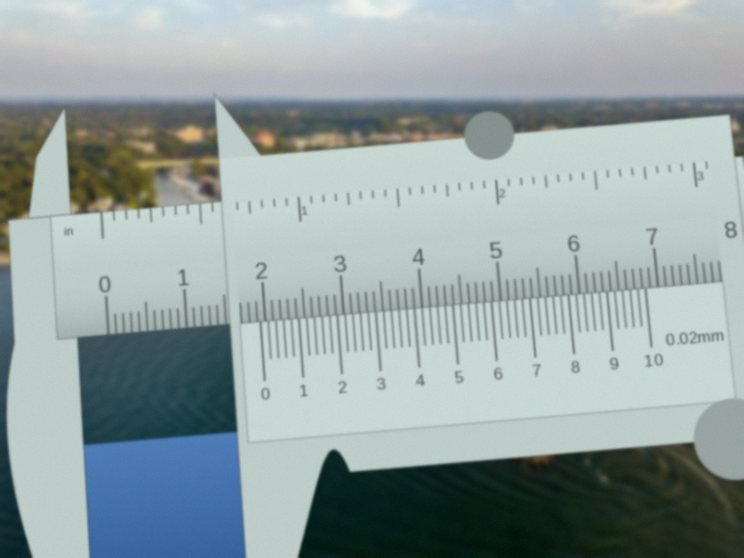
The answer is 19.4 mm
